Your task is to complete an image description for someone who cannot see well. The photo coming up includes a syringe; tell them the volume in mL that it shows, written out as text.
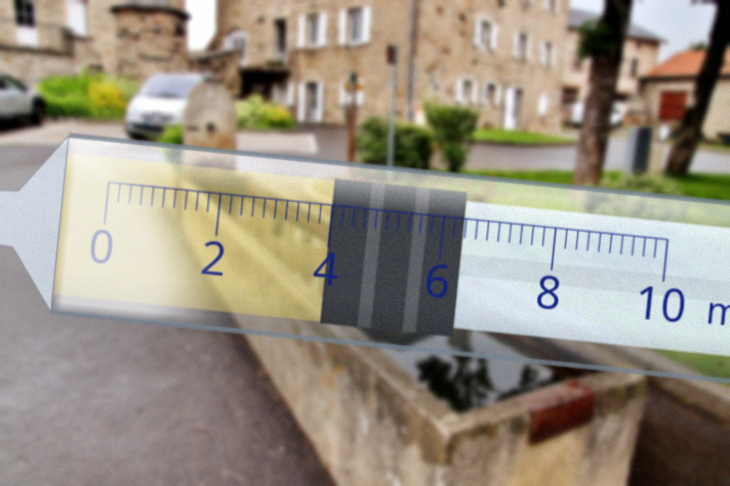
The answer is 4 mL
